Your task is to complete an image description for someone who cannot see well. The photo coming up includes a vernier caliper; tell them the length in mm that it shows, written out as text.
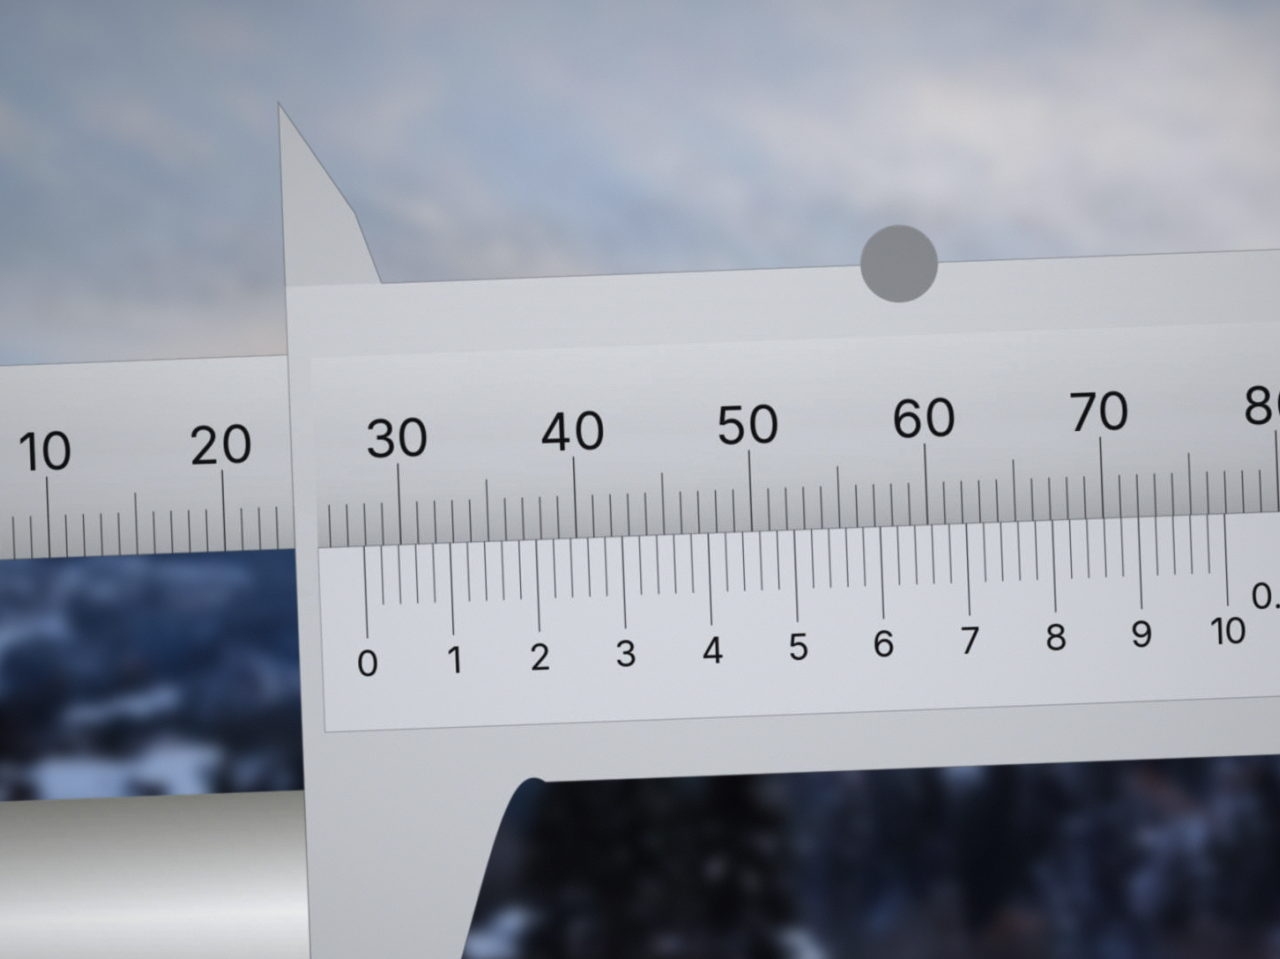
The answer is 27.9 mm
